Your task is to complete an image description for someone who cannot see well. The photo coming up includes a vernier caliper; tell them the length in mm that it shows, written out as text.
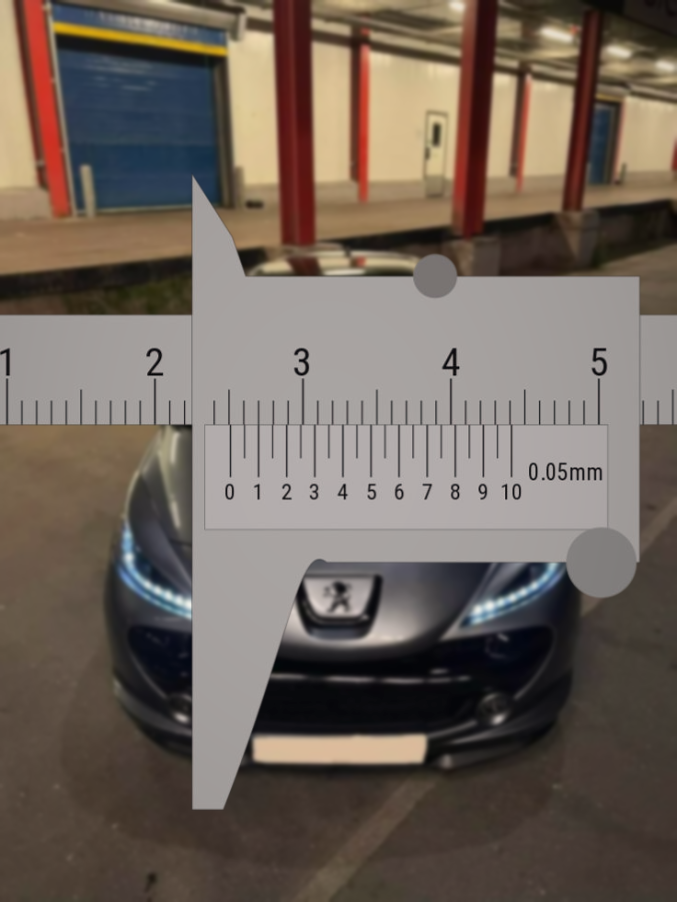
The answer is 25.1 mm
